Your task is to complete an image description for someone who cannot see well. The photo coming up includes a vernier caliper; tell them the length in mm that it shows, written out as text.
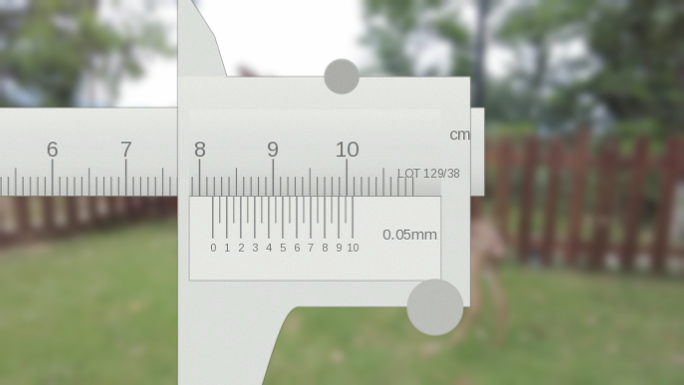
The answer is 81.8 mm
